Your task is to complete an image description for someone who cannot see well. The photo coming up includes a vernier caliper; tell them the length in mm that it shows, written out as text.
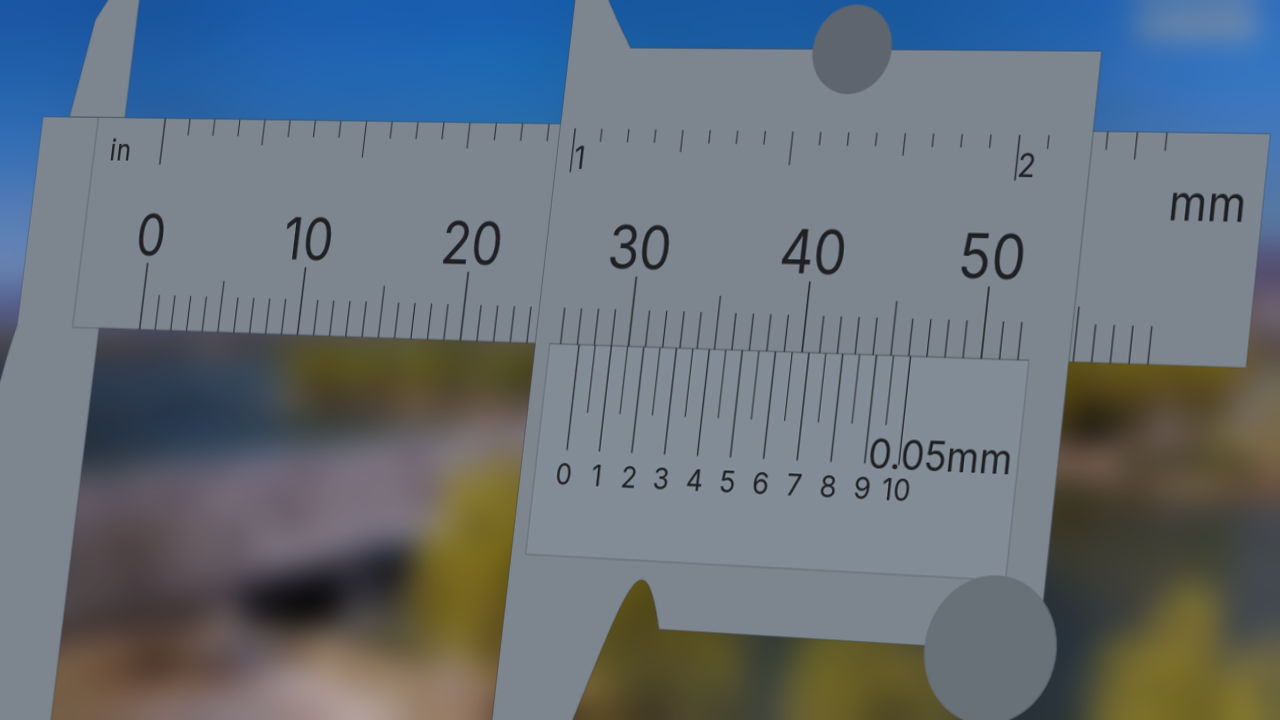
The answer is 27.1 mm
